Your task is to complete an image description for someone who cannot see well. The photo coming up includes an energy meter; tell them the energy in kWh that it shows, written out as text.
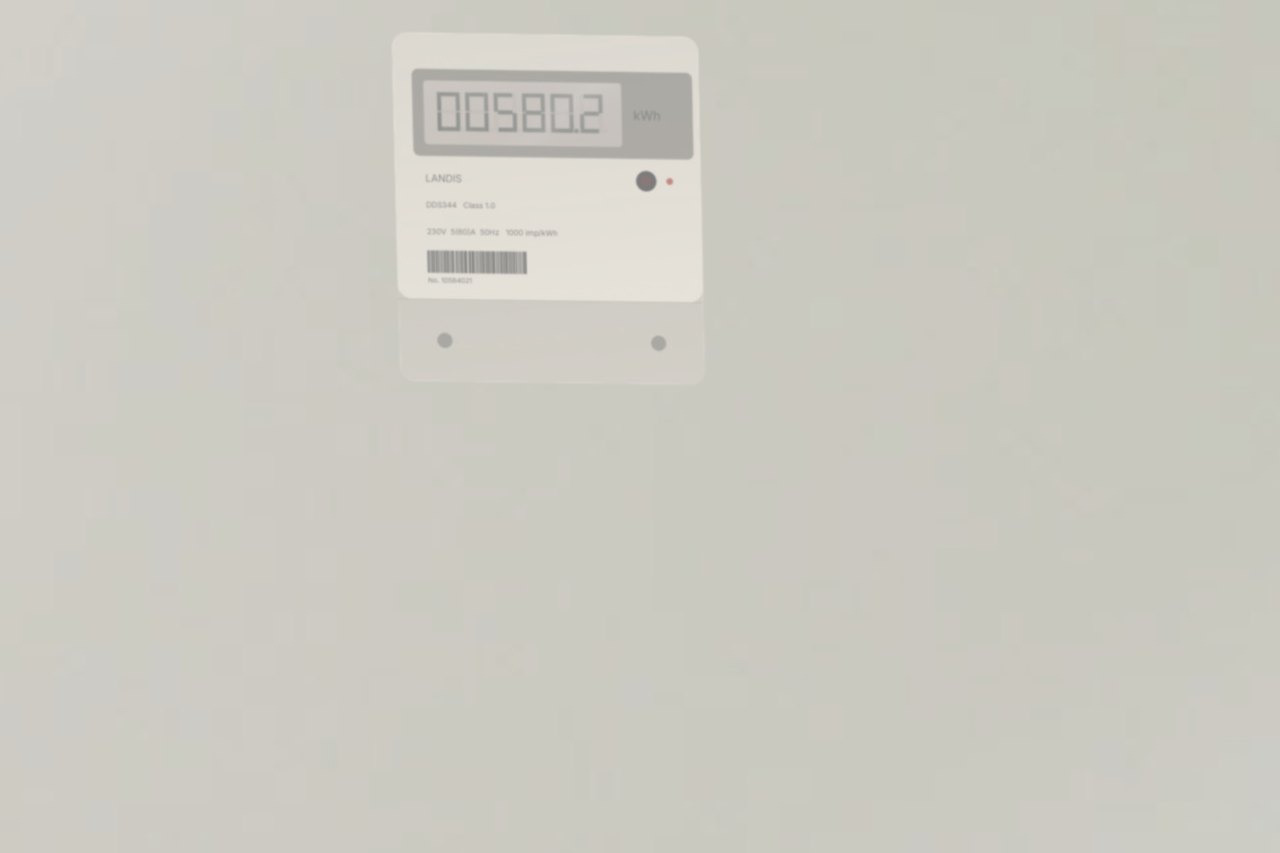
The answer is 580.2 kWh
